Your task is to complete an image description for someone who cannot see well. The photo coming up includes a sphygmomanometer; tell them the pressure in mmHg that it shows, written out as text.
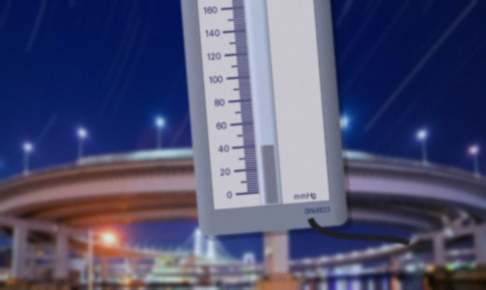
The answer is 40 mmHg
